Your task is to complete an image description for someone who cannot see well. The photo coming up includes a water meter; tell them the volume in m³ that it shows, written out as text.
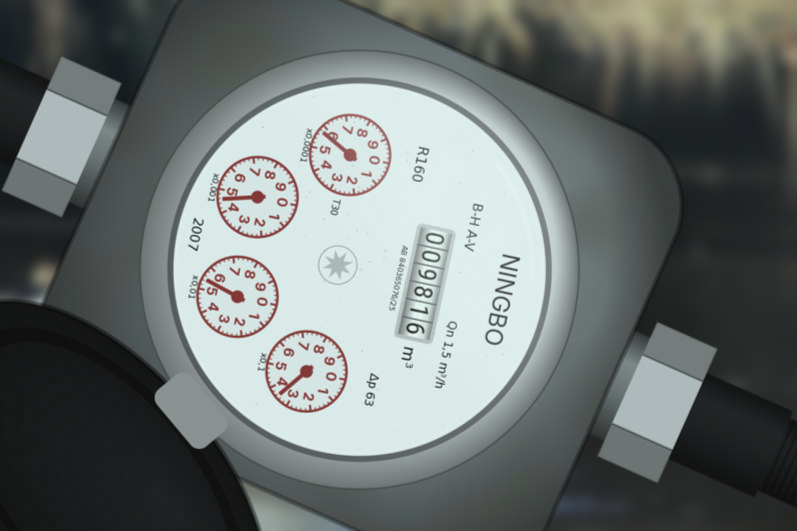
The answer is 9816.3545 m³
